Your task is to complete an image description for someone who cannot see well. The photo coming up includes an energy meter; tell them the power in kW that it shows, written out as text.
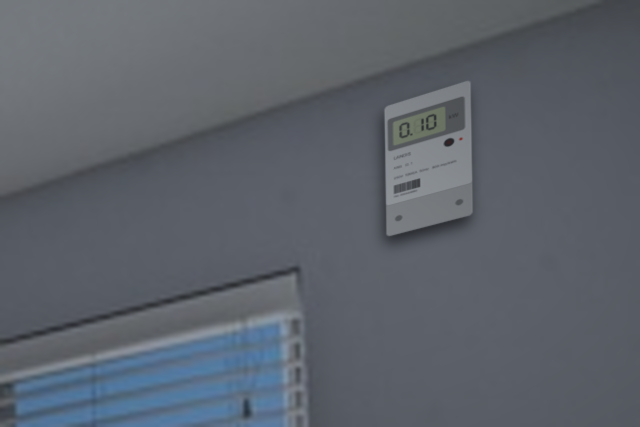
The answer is 0.10 kW
